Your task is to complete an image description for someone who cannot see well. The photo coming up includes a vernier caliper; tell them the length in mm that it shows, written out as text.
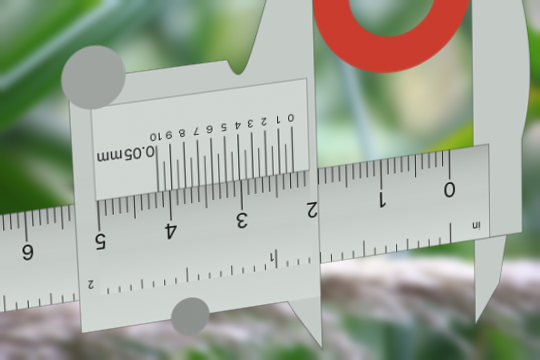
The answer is 22.6 mm
